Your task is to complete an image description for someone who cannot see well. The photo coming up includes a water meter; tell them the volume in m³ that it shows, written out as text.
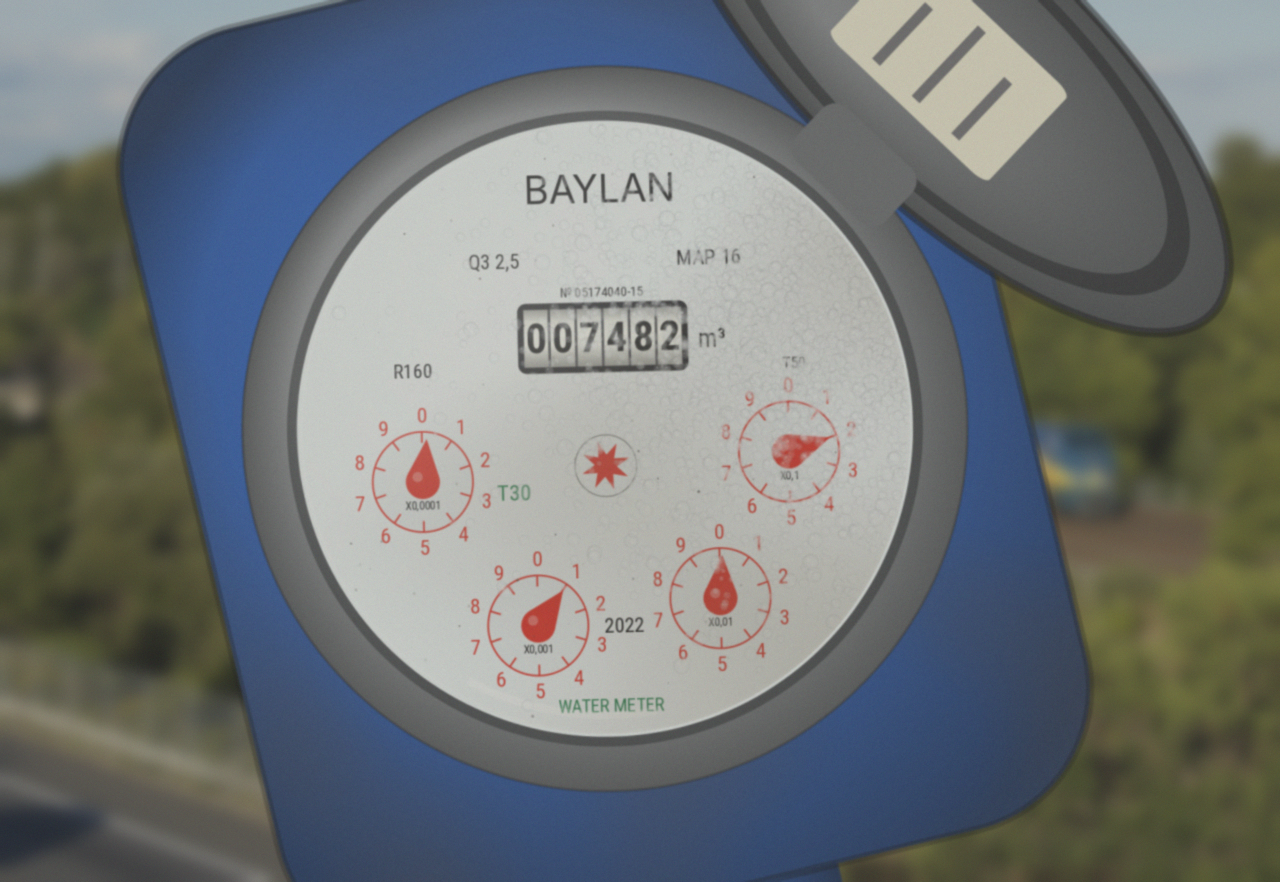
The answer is 7482.2010 m³
